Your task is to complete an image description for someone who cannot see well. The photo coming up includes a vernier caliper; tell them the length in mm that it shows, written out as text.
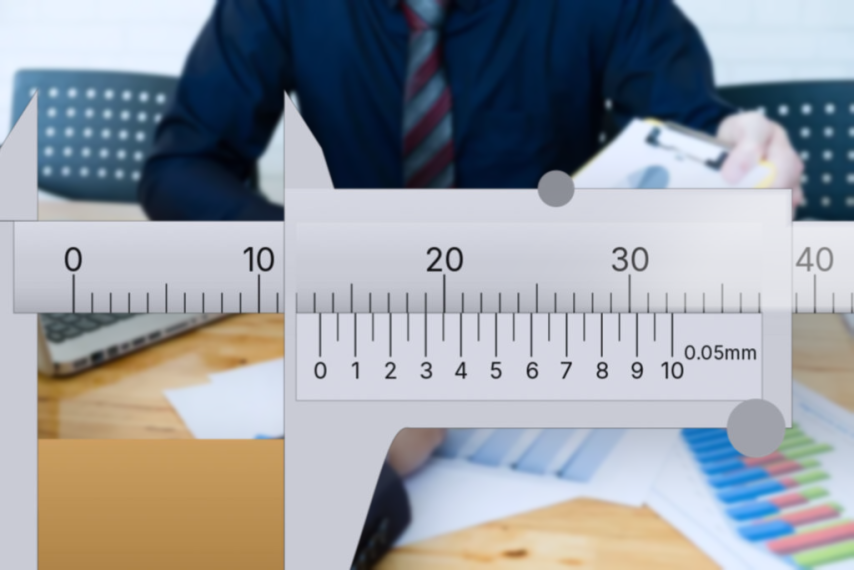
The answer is 13.3 mm
